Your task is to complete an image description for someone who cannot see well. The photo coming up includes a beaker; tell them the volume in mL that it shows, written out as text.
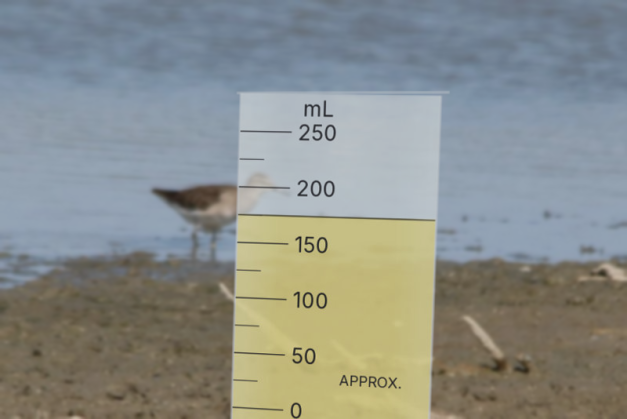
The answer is 175 mL
